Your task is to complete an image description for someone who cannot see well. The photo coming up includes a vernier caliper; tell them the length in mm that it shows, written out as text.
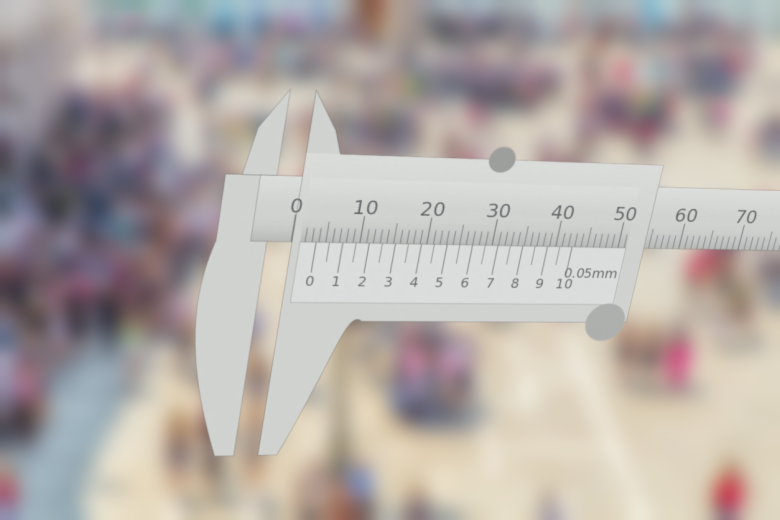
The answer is 3.6 mm
